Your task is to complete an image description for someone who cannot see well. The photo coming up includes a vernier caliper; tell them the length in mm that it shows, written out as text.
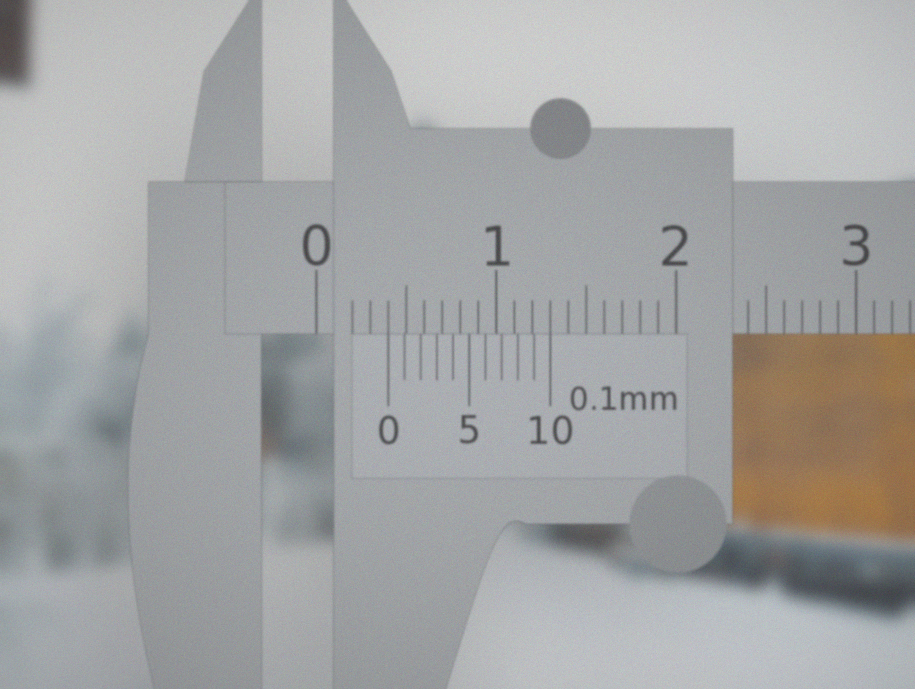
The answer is 4.0 mm
